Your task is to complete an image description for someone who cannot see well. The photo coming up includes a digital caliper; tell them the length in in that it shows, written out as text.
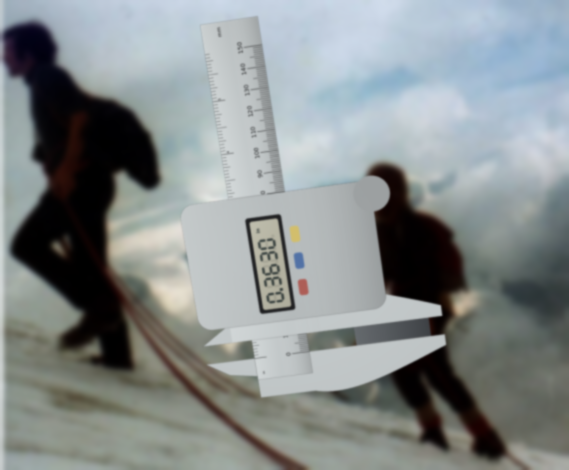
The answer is 0.3630 in
